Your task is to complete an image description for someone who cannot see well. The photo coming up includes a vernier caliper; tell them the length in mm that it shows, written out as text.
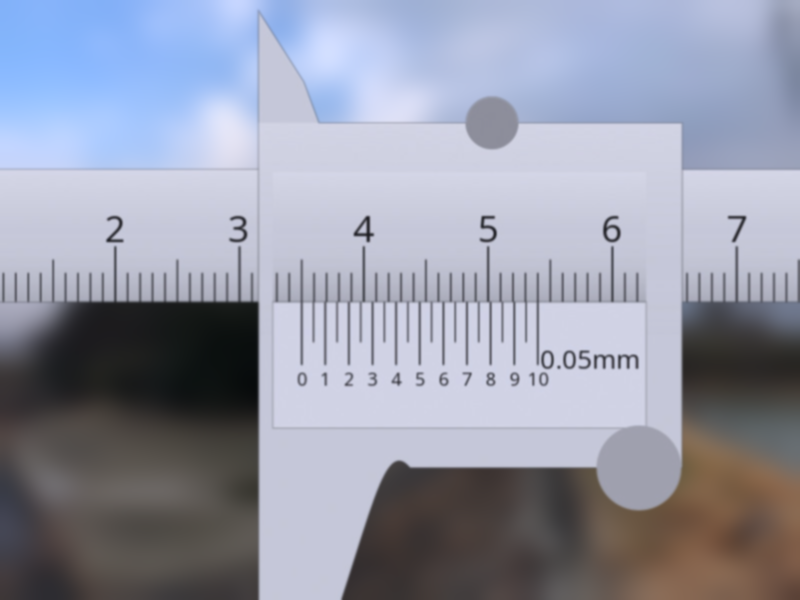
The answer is 35.0 mm
